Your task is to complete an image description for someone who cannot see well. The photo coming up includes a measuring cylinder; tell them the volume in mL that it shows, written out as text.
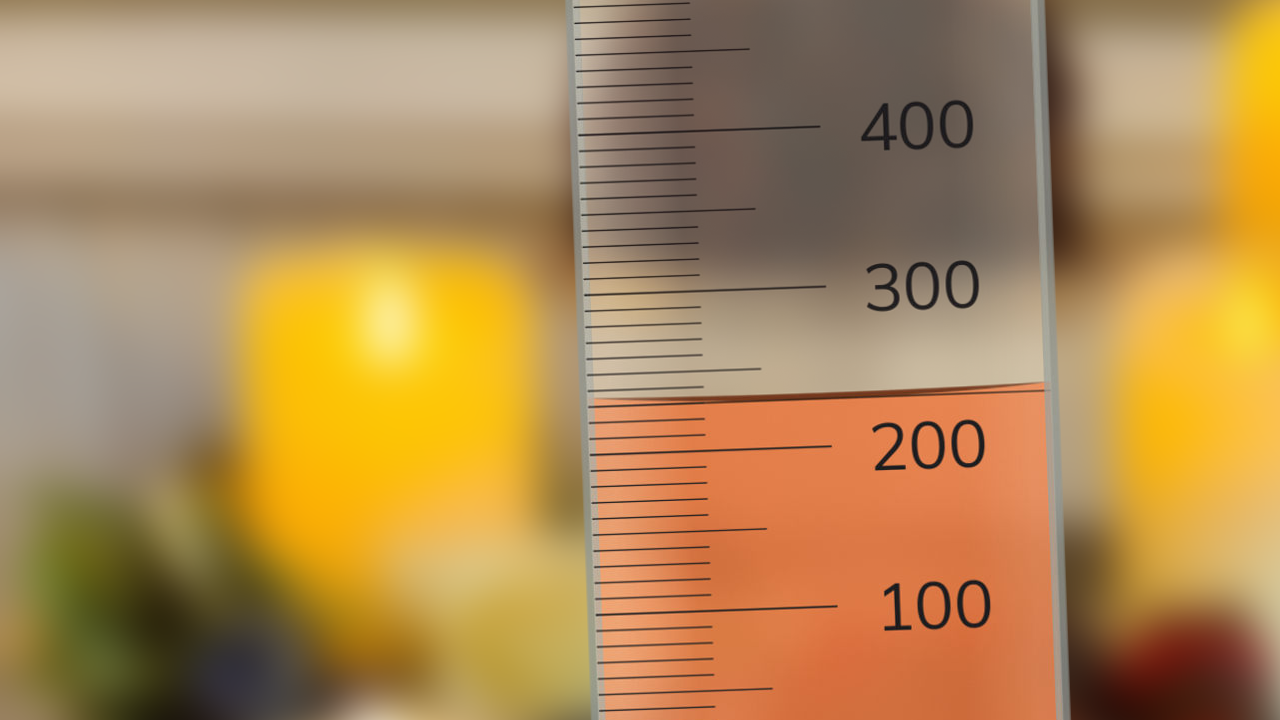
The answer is 230 mL
